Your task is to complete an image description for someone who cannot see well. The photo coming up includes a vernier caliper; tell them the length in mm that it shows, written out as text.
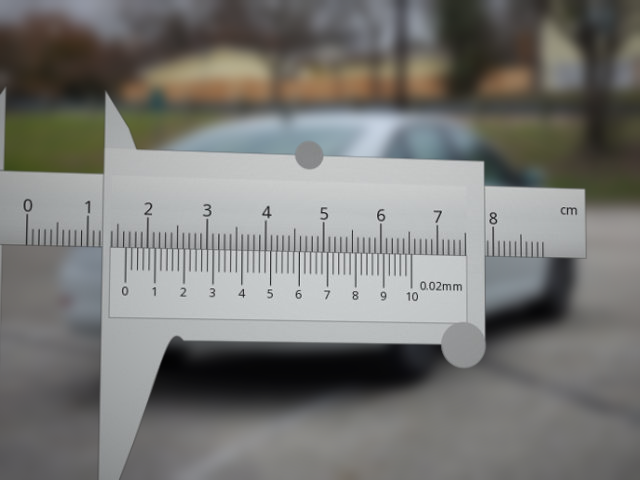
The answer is 16.4 mm
